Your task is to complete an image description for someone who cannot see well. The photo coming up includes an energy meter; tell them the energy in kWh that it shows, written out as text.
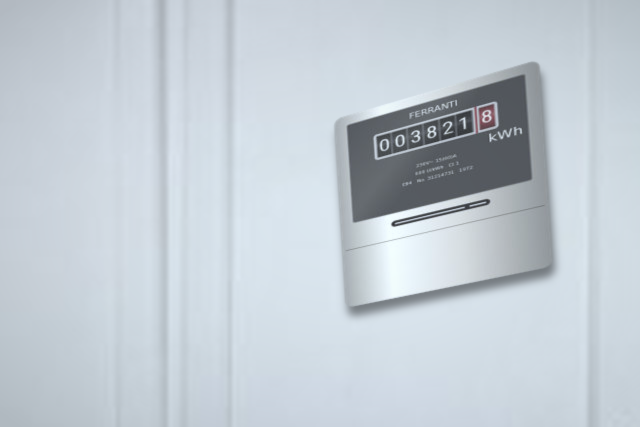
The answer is 3821.8 kWh
